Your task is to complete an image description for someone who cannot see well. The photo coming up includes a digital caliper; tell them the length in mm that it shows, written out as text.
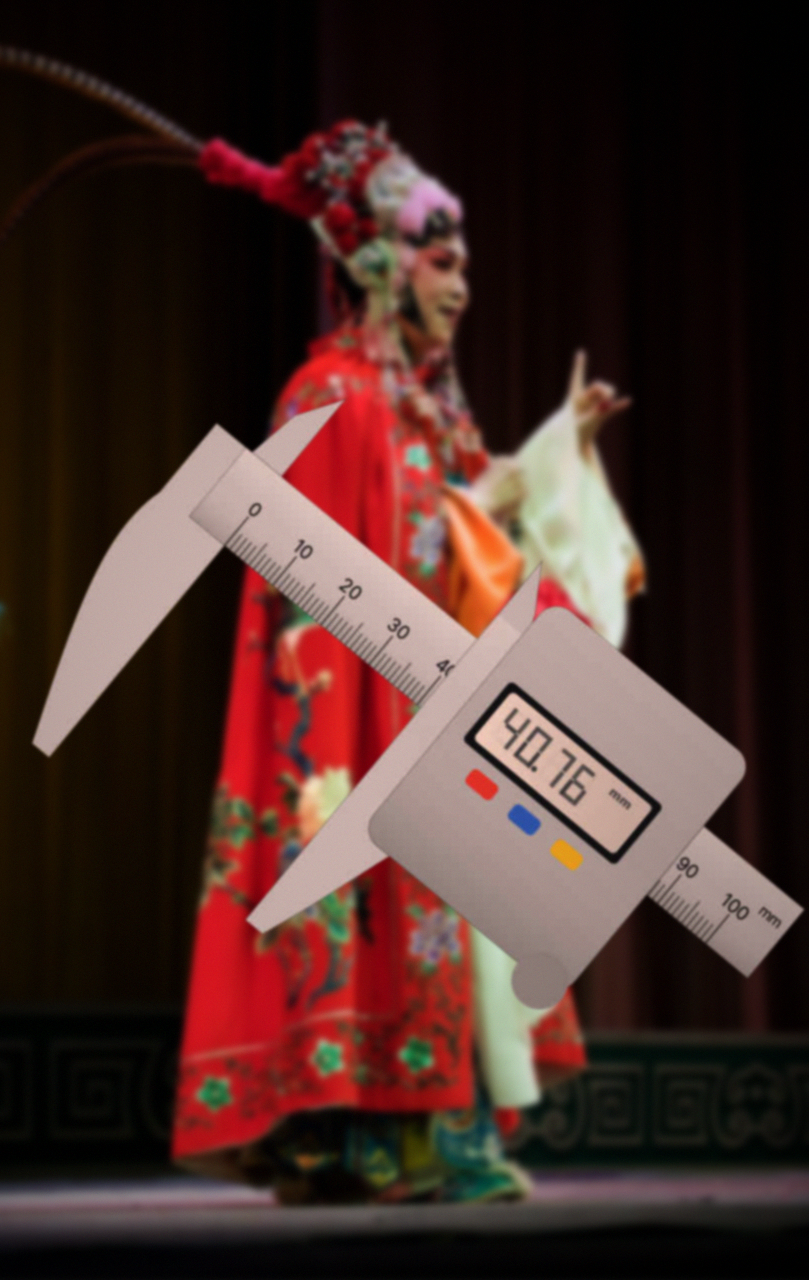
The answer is 40.76 mm
